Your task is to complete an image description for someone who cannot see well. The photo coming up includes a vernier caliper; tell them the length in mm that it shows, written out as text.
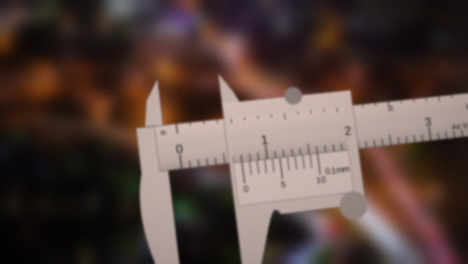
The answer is 7.0 mm
